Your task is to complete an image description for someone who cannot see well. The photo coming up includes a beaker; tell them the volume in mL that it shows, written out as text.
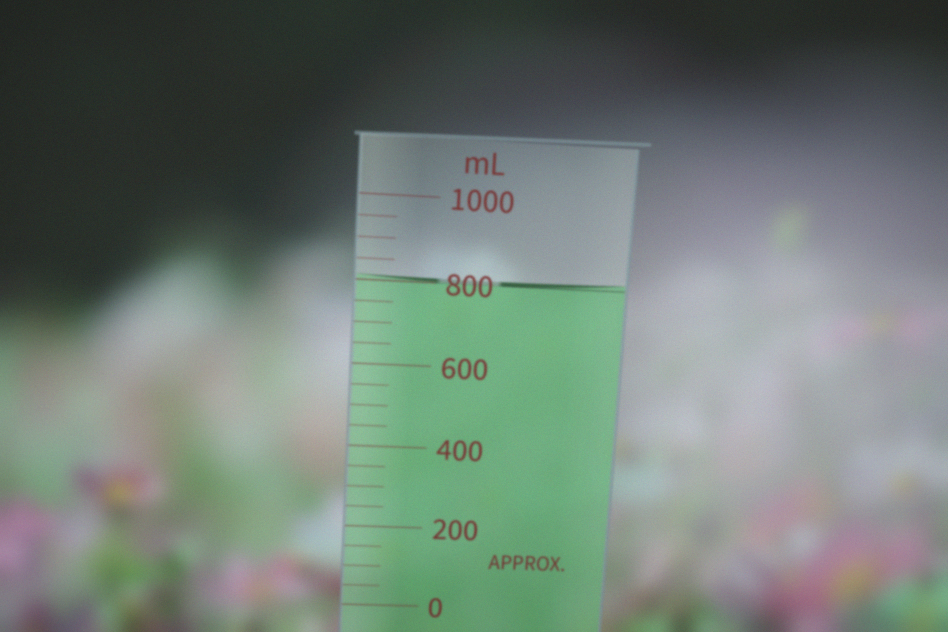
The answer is 800 mL
